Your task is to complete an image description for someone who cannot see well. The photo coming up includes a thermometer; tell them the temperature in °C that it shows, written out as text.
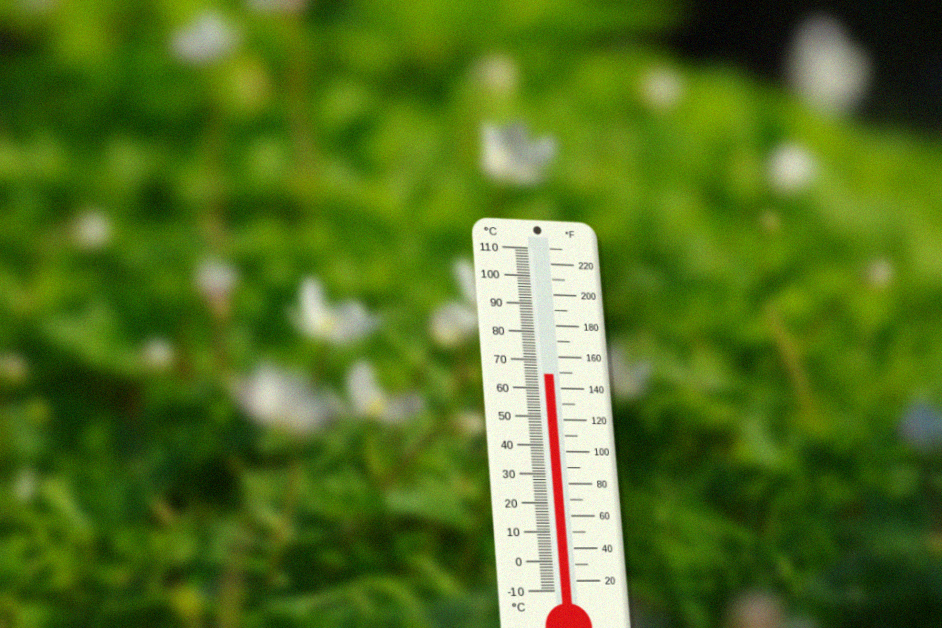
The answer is 65 °C
